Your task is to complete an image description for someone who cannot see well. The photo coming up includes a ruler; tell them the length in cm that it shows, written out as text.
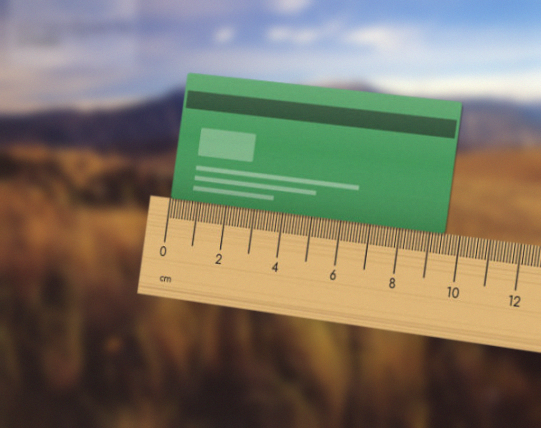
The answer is 9.5 cm
